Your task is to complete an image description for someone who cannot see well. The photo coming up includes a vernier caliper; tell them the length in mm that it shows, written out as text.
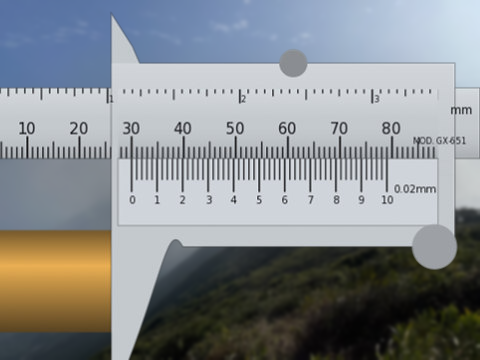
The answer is 30.0 mm
